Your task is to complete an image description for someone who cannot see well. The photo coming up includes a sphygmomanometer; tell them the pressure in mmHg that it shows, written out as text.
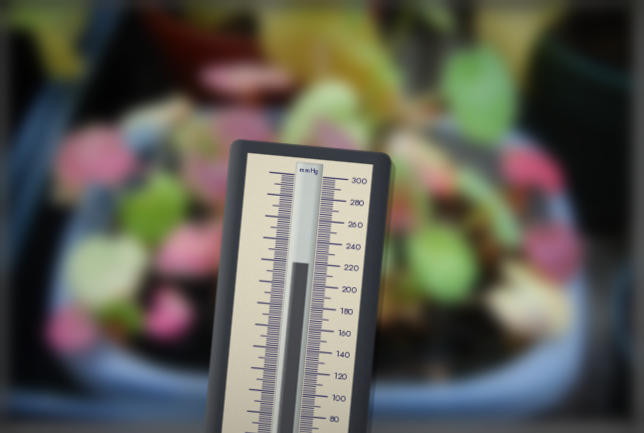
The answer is 220 mmHg
